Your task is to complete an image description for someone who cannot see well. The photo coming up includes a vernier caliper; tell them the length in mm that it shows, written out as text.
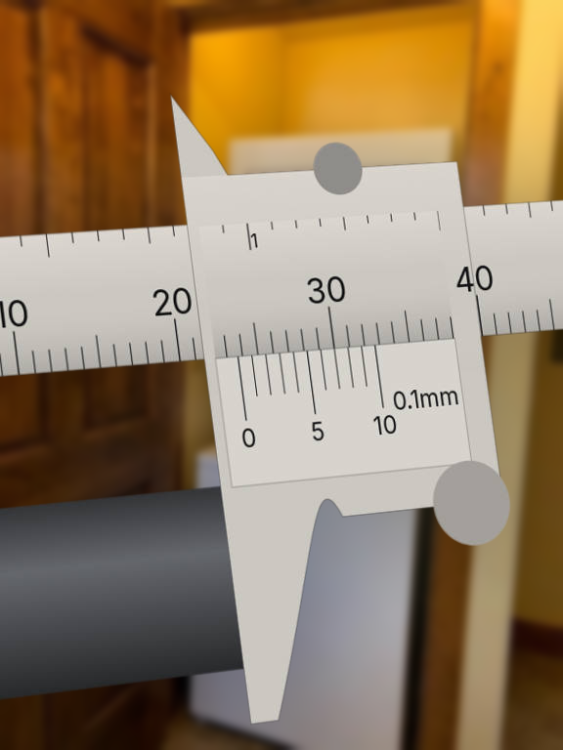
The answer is 23.7 mm
